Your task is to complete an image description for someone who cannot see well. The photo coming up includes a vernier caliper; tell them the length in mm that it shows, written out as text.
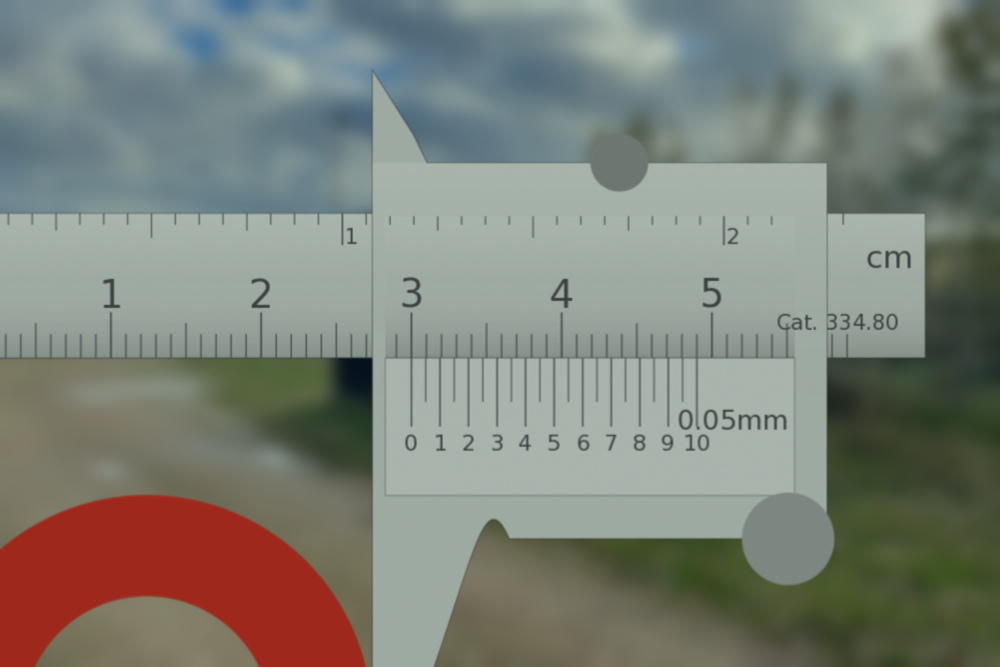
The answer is 30.0 mm
